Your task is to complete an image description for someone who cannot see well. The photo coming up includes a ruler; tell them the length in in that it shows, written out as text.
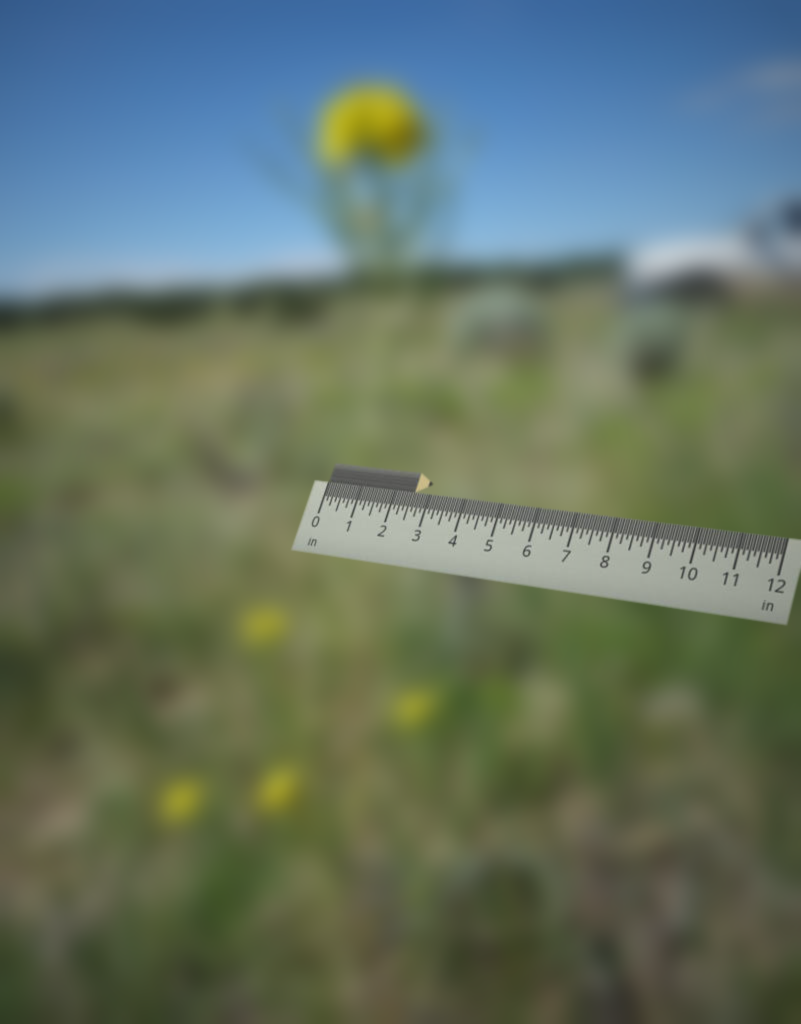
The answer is 3 in
